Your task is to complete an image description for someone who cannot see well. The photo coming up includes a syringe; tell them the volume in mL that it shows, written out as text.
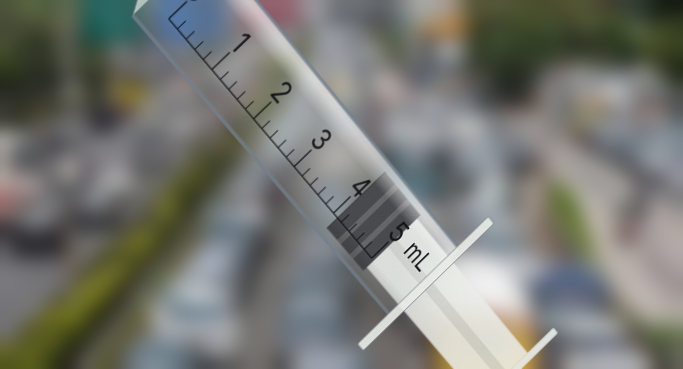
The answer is 4.1 mL
